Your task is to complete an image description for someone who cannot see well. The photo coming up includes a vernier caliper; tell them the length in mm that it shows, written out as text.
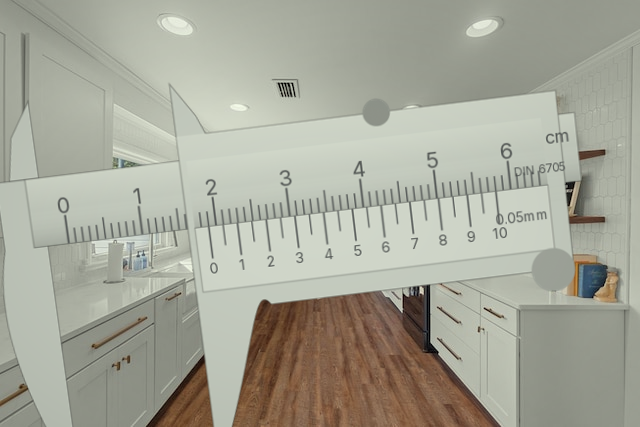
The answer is 19.0 mm
